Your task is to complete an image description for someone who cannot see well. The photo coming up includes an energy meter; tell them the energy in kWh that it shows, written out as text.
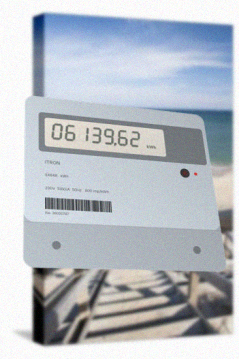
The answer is 6139.62 kWh
